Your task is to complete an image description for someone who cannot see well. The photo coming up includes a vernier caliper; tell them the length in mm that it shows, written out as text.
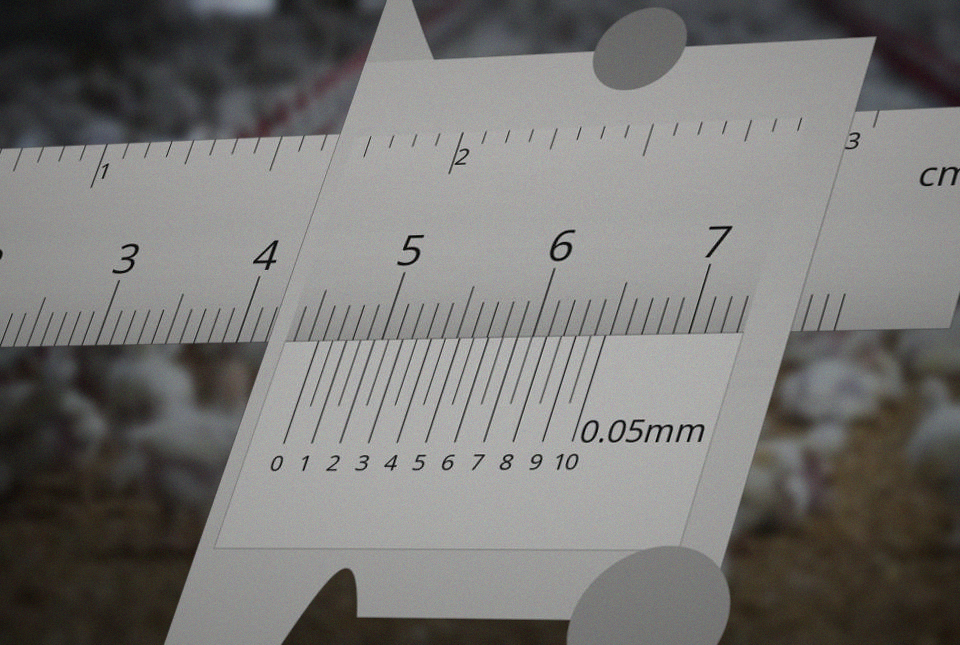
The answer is 45.7 mm
